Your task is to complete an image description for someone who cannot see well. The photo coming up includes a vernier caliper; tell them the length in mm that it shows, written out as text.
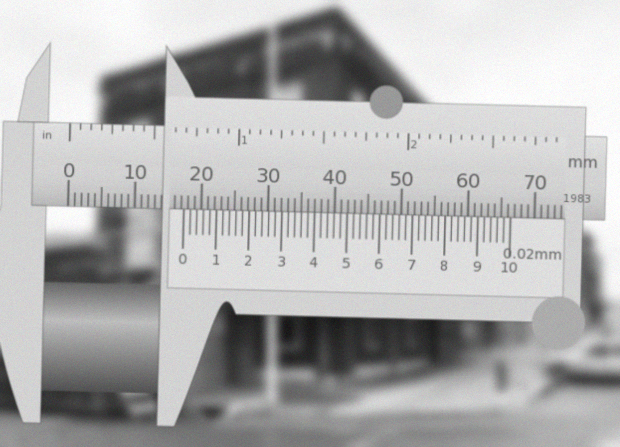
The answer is 17.4 mm
